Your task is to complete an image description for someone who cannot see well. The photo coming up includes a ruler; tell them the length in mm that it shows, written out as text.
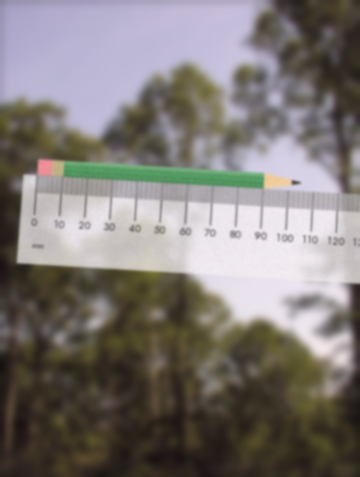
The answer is 105 mm
